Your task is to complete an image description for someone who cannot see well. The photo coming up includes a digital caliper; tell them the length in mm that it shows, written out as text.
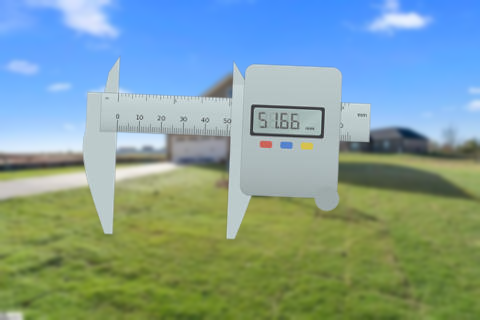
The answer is 51.66 mm
